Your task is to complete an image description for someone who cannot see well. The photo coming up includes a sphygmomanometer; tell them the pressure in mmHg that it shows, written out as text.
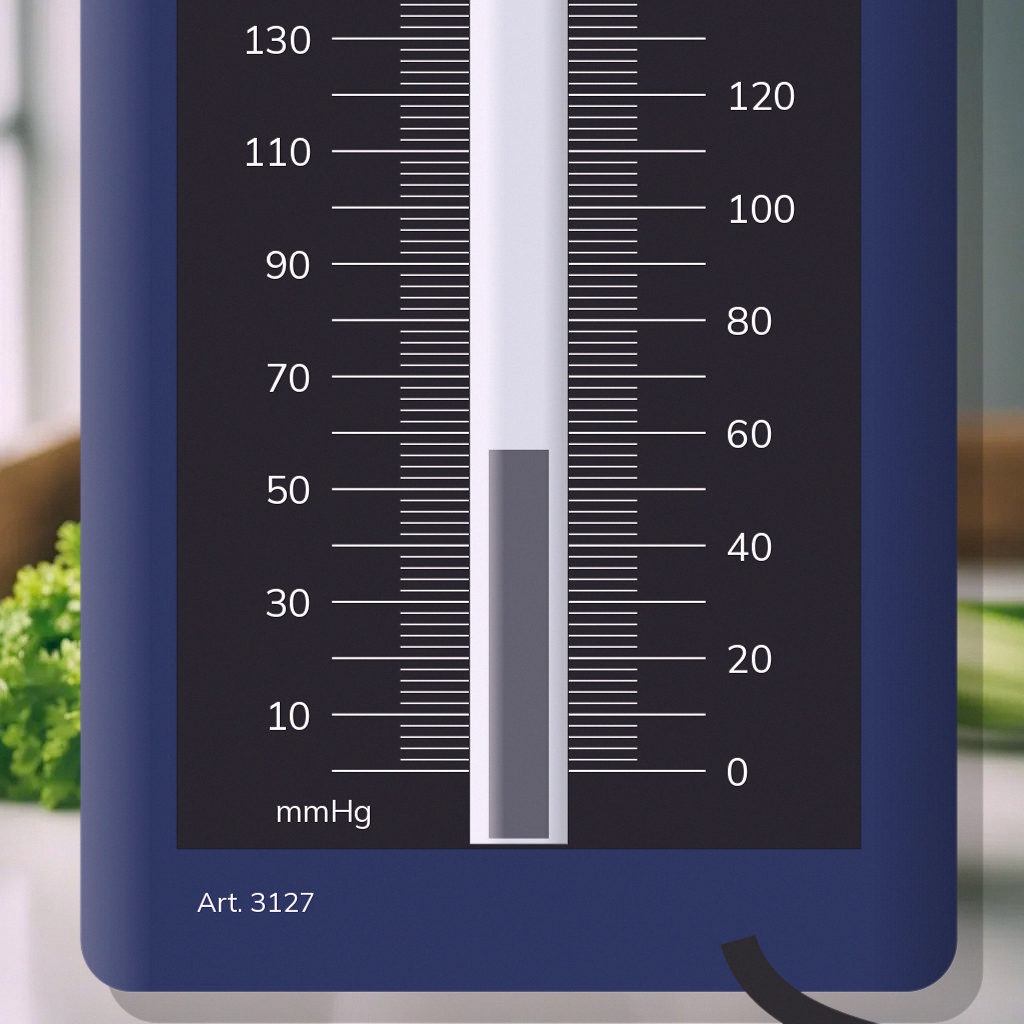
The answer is 57 mmHg
